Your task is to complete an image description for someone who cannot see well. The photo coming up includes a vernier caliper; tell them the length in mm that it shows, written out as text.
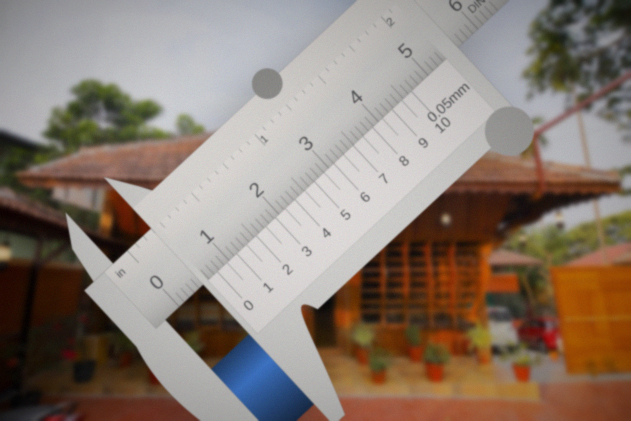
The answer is 7.6 mm
